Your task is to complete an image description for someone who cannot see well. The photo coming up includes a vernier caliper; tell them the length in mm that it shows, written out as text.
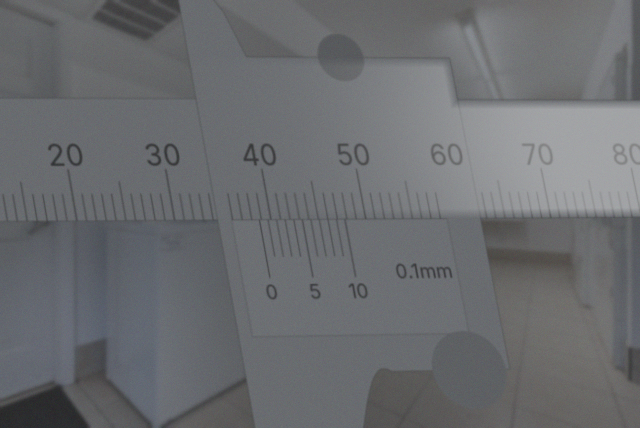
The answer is 38.8 mm
